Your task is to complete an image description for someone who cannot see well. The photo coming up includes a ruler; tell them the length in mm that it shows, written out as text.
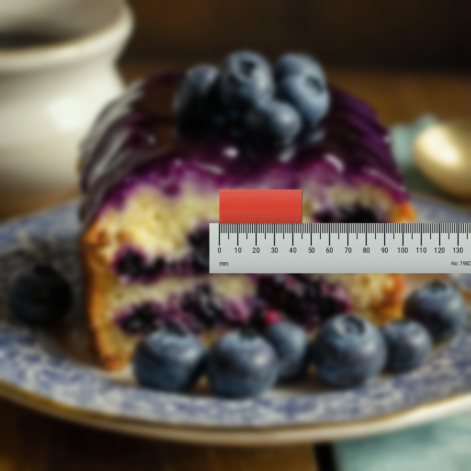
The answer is 45 mm
